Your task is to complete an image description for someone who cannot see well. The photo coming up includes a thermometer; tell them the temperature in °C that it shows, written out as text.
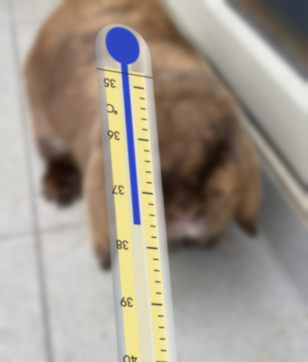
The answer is 37.6 °C
